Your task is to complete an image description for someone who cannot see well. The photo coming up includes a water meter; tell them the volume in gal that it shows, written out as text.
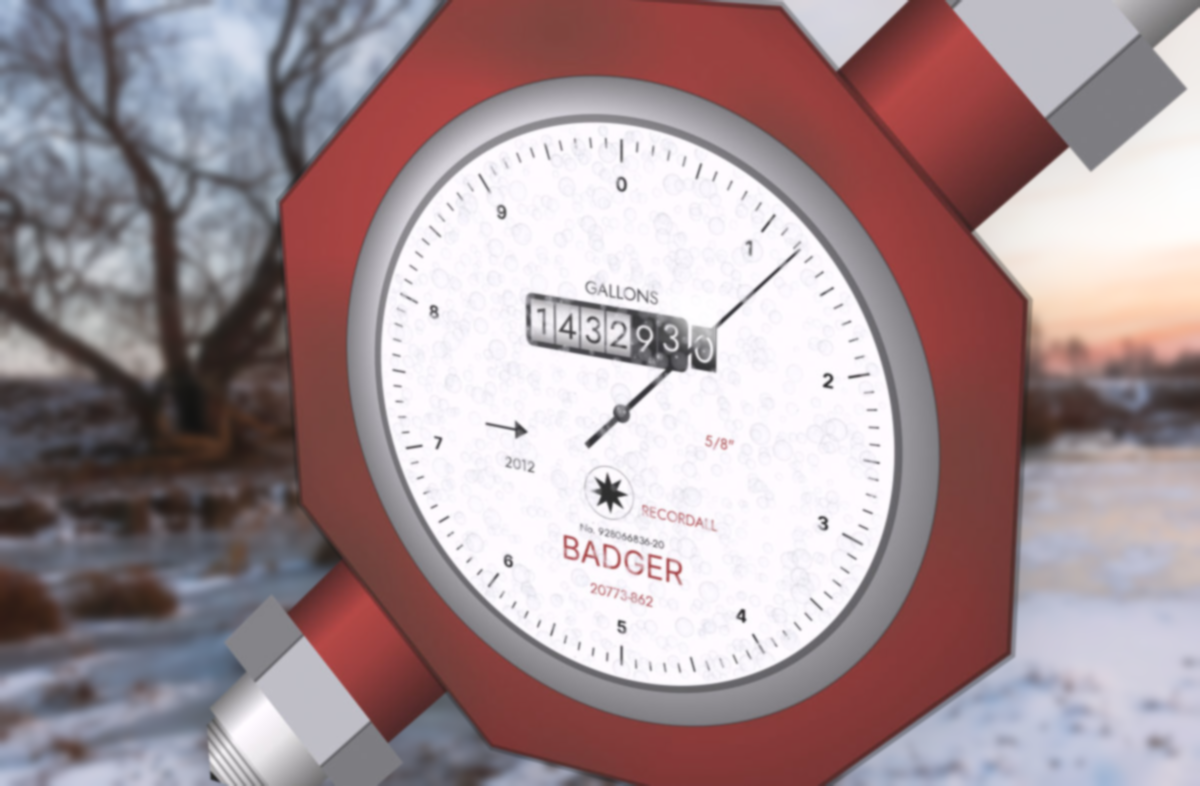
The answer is 1432931.2 gal
